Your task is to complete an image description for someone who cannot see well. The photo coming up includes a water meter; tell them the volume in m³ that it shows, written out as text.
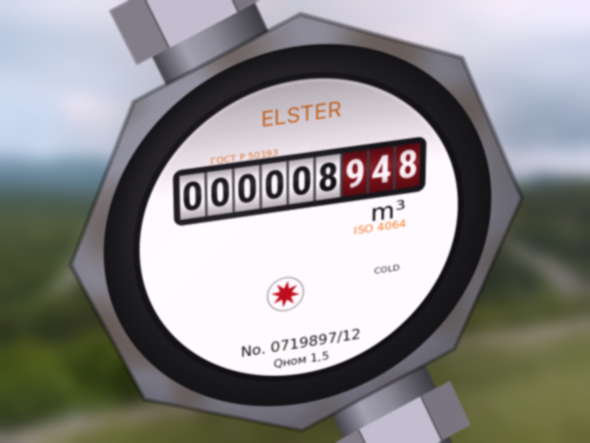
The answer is 8.948 m³
